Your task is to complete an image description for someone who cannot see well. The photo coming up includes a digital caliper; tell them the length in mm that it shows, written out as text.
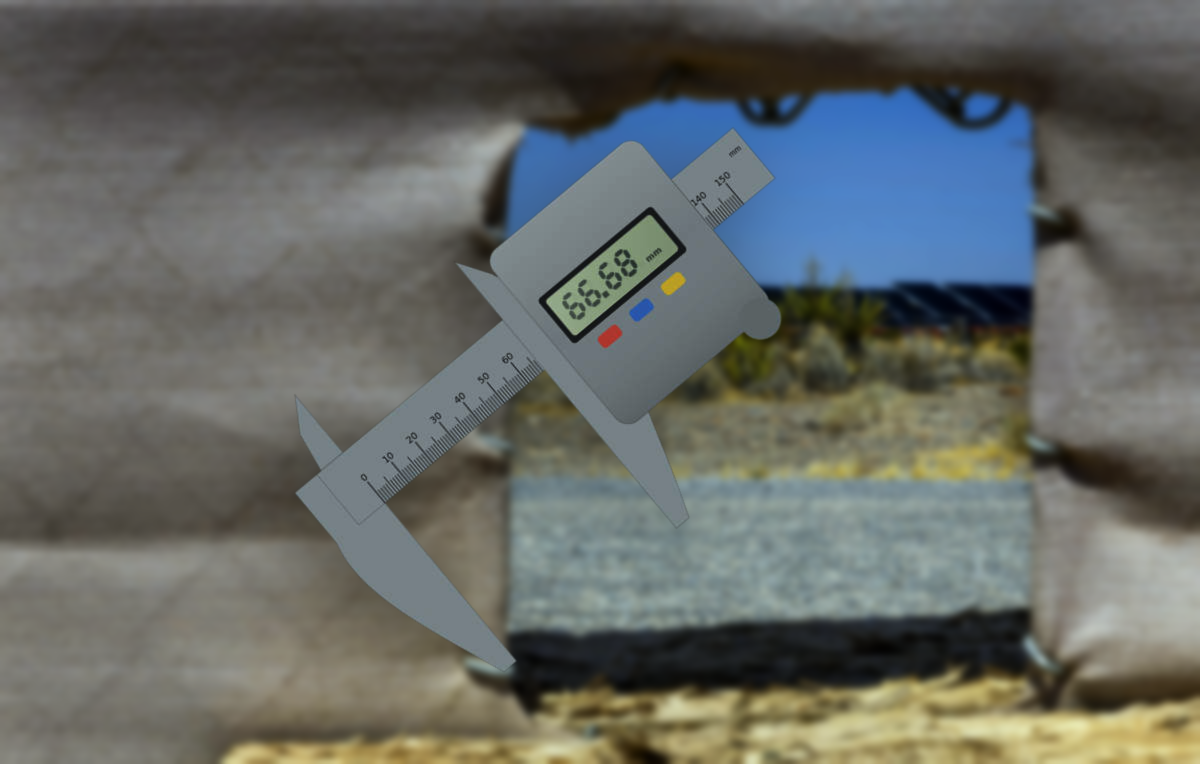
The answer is 66.68 mm
